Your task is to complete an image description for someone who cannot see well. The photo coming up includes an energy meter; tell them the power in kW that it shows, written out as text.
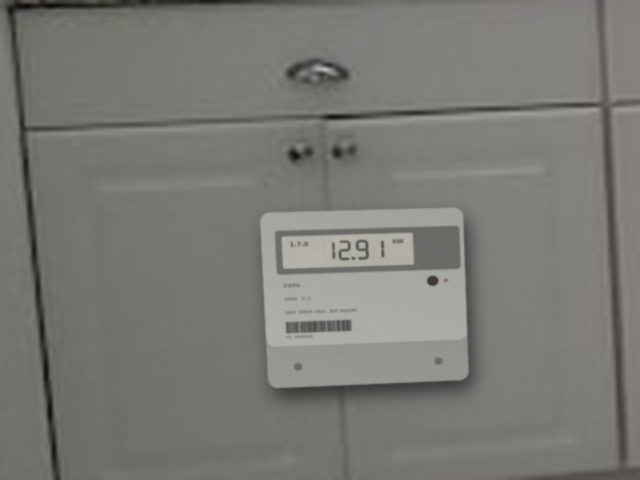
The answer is 12.91 kW
